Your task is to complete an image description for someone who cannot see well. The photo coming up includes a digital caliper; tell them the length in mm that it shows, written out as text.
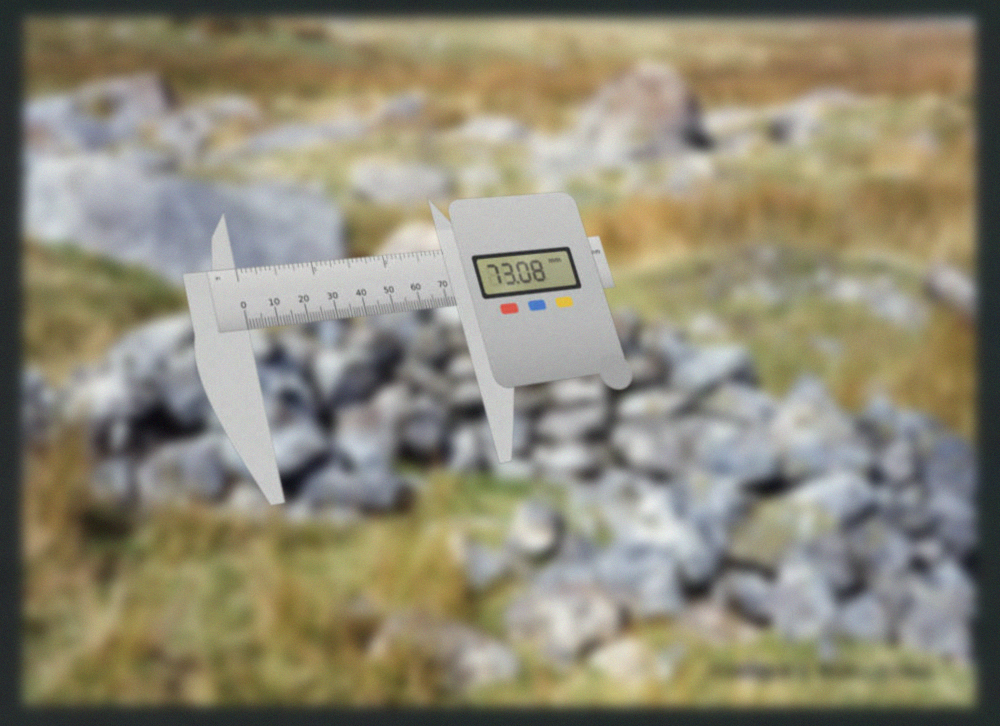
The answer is 73.08 mm
